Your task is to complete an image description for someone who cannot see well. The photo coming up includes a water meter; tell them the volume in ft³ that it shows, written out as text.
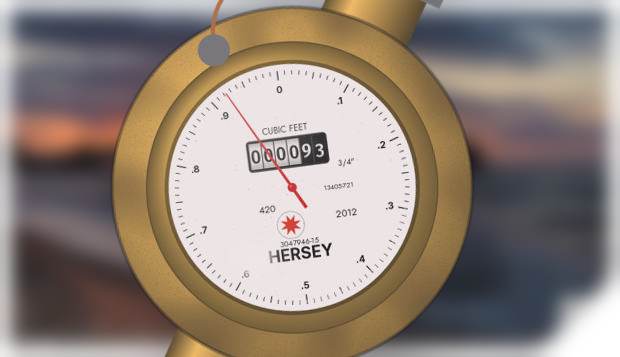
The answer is 92.92 ft³
